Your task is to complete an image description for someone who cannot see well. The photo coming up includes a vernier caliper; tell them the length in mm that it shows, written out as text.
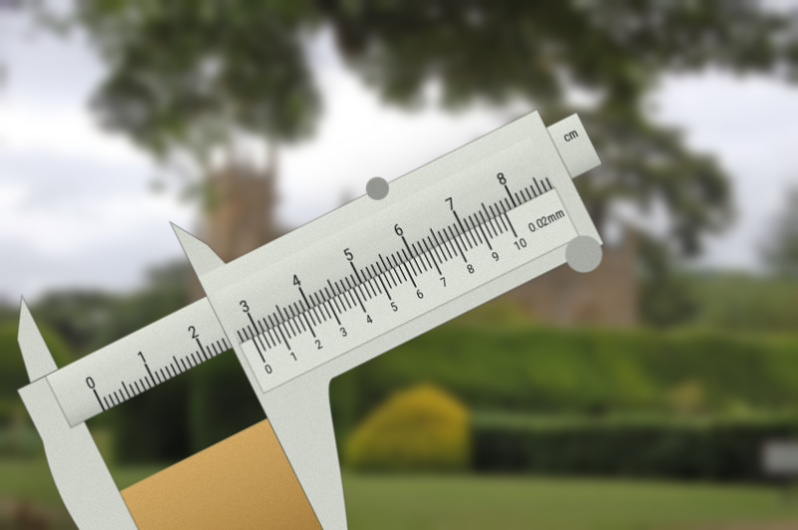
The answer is 28.8 mm
